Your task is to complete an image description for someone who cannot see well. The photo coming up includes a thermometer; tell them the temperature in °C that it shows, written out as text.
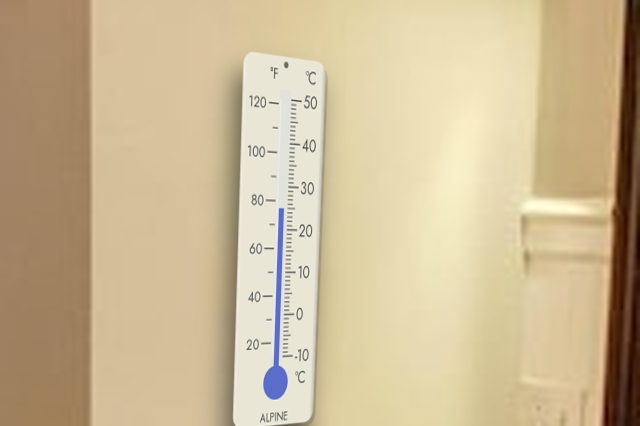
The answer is 25 °C
